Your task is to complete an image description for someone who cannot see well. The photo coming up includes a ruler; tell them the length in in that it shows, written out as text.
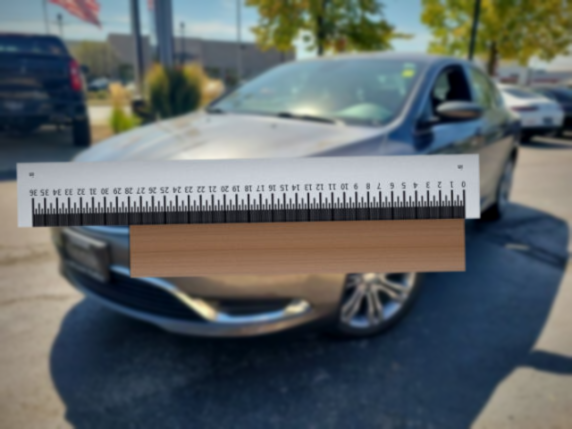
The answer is 28 in
